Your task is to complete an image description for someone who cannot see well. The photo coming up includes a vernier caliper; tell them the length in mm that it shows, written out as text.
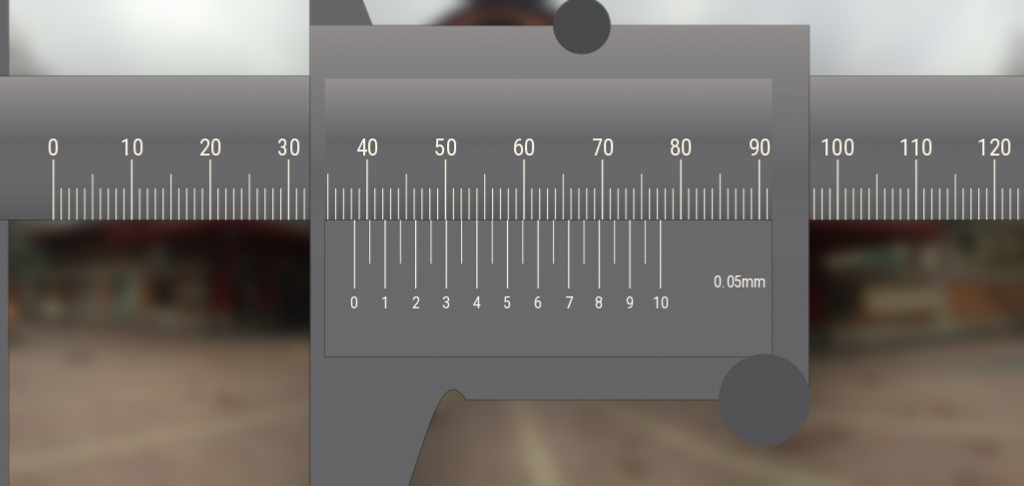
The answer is 38.4 mm
